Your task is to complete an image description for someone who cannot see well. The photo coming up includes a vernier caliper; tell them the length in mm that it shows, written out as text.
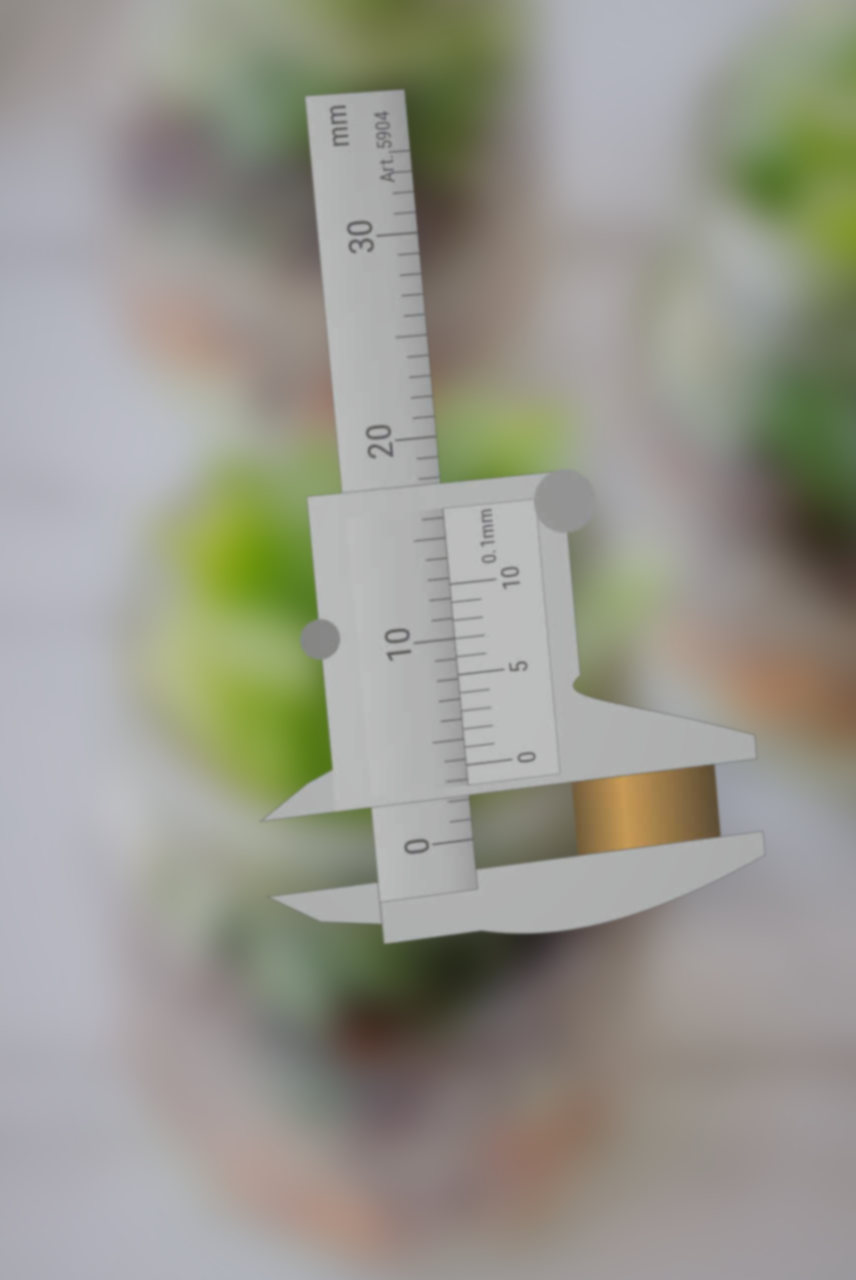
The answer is 3.7 mm
